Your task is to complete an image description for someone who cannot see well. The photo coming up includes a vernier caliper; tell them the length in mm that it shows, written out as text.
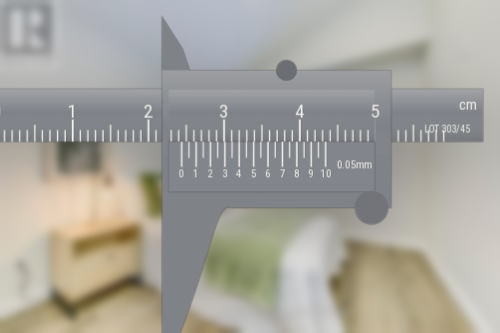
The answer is 24.4 mm
